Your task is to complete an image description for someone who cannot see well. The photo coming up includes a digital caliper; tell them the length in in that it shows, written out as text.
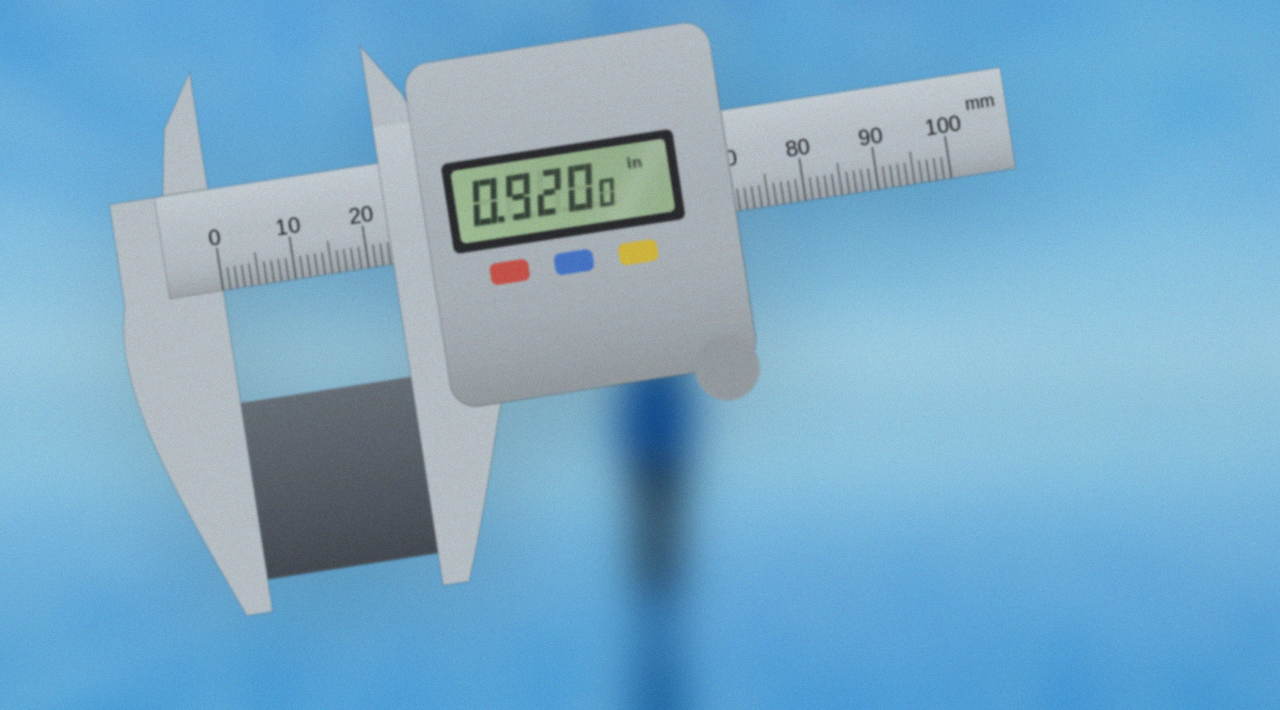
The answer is 0.9200 in
